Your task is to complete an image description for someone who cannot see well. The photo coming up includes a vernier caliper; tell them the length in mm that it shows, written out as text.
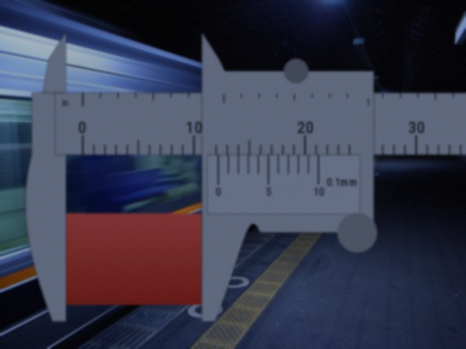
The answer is 12.2 mm
